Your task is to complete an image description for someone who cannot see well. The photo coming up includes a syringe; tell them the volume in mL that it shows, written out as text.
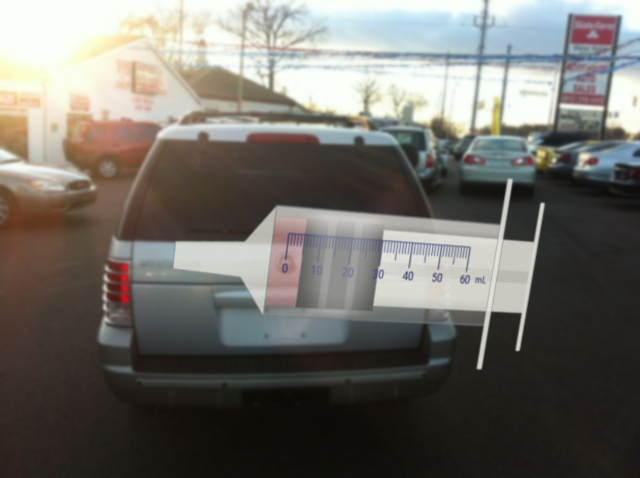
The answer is 5 mL
